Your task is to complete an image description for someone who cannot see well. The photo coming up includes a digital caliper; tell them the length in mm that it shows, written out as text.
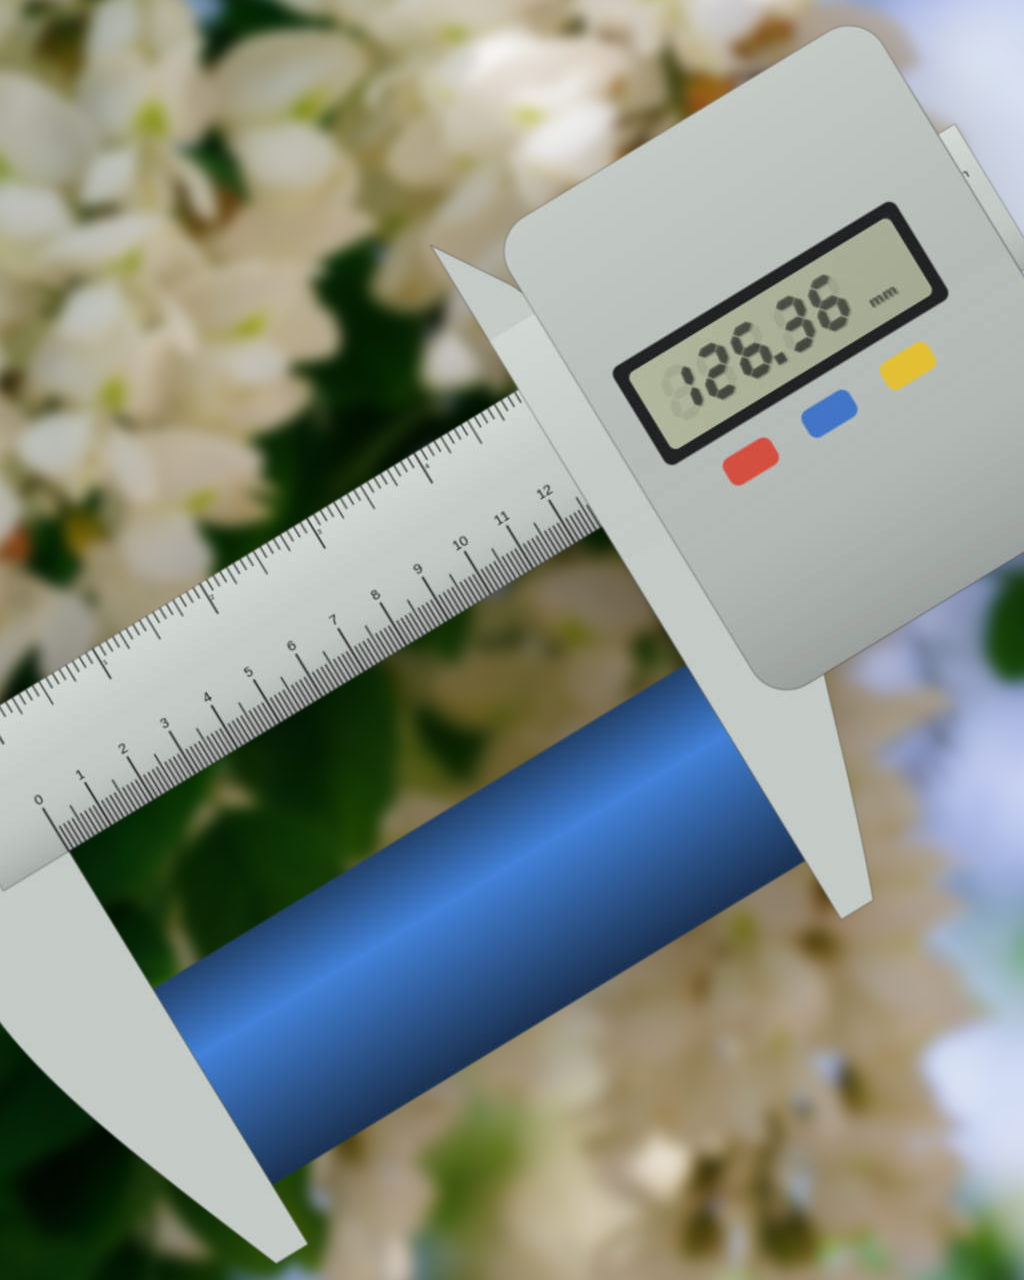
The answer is 126.36 mm
